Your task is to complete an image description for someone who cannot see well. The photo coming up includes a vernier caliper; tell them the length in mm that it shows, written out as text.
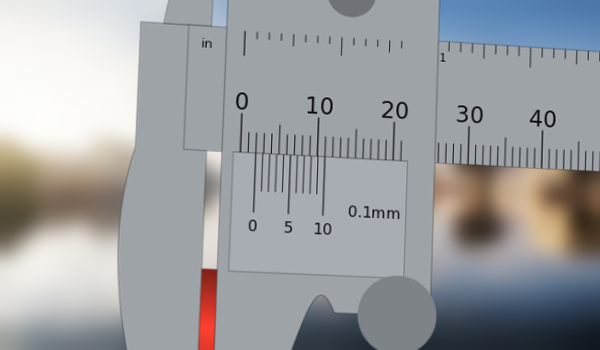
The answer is 2.0 mm
